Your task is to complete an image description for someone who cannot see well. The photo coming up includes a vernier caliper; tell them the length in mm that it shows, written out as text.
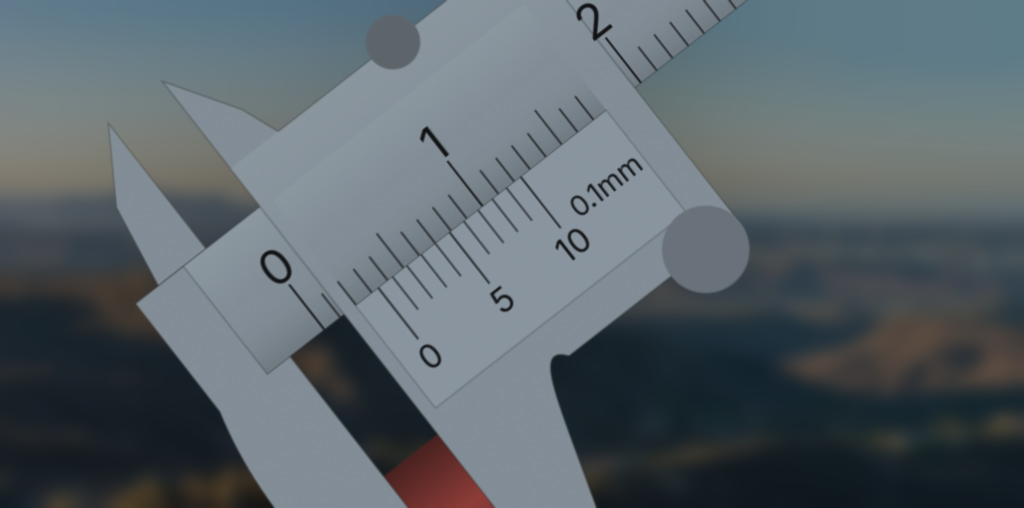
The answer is 3.4 mm
